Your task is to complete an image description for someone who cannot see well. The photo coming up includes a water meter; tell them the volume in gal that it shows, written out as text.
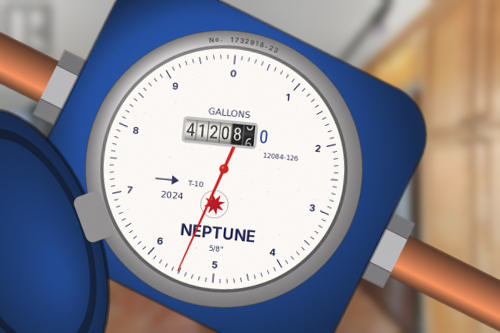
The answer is 4120855.5 gal
